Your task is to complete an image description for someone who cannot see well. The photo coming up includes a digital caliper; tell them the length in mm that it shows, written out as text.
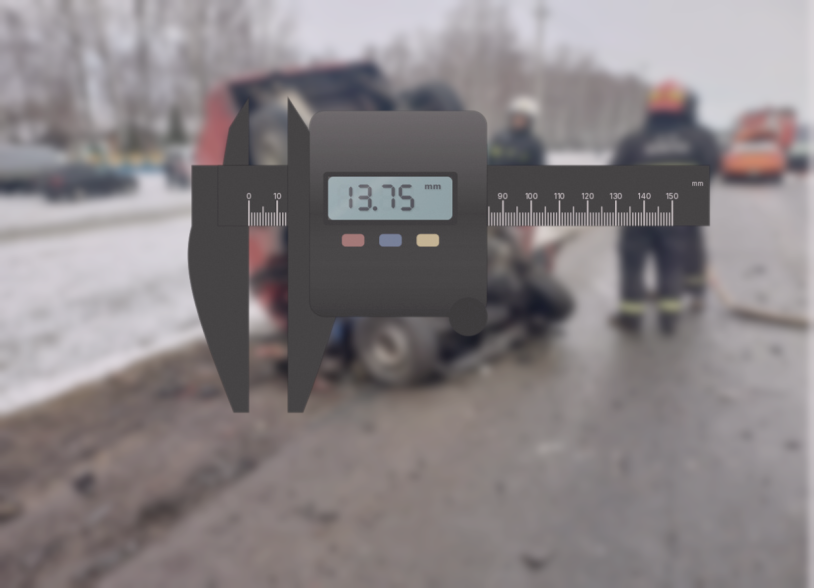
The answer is 13.75 mm
